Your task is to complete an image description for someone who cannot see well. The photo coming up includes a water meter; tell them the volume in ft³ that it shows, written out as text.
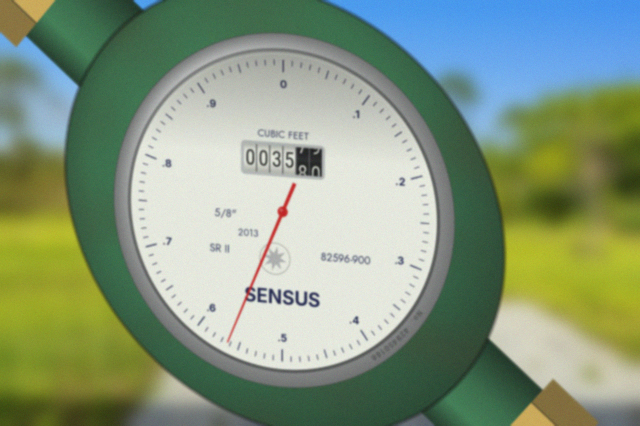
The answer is 3579.56 ft³
